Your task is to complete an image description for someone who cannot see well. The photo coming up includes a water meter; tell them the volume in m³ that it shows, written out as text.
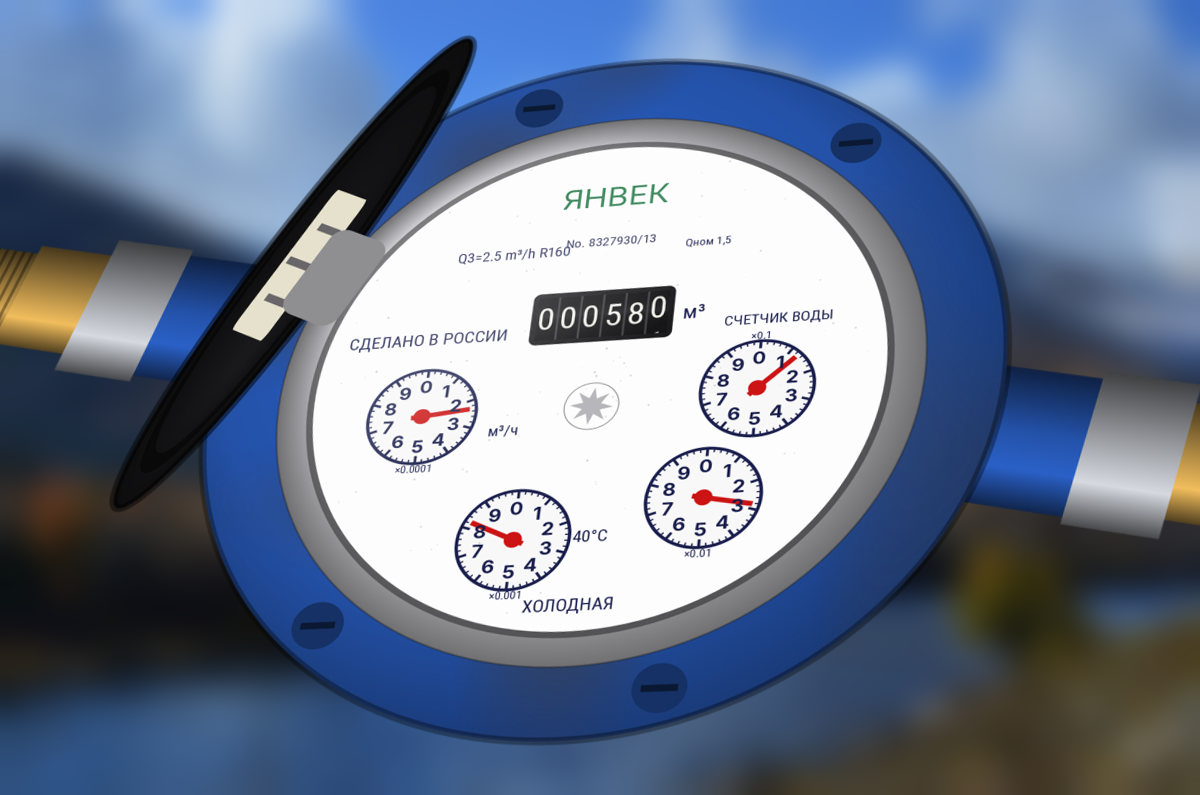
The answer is 580.1282 m³
